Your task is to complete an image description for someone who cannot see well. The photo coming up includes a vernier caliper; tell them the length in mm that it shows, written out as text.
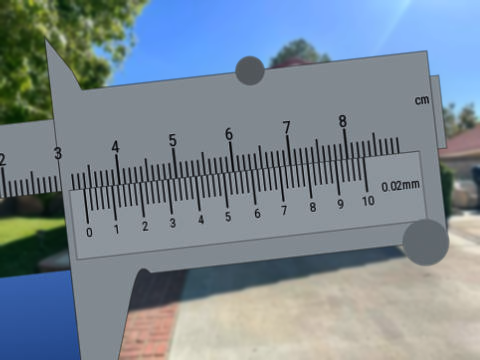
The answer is 33.8 mm
